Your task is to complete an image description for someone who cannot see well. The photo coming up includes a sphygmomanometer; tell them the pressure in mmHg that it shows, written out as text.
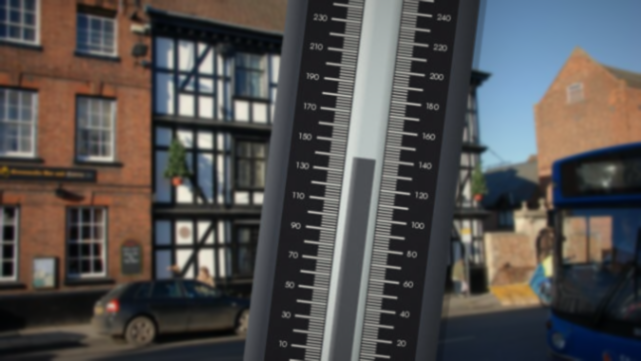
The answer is 140 mmHg
